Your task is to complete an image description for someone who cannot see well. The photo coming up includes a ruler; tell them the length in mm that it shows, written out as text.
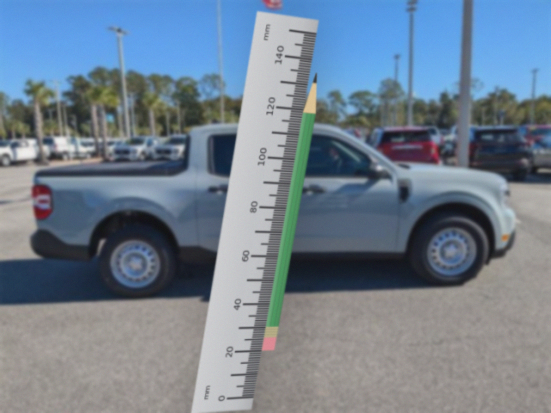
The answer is 115 mm
